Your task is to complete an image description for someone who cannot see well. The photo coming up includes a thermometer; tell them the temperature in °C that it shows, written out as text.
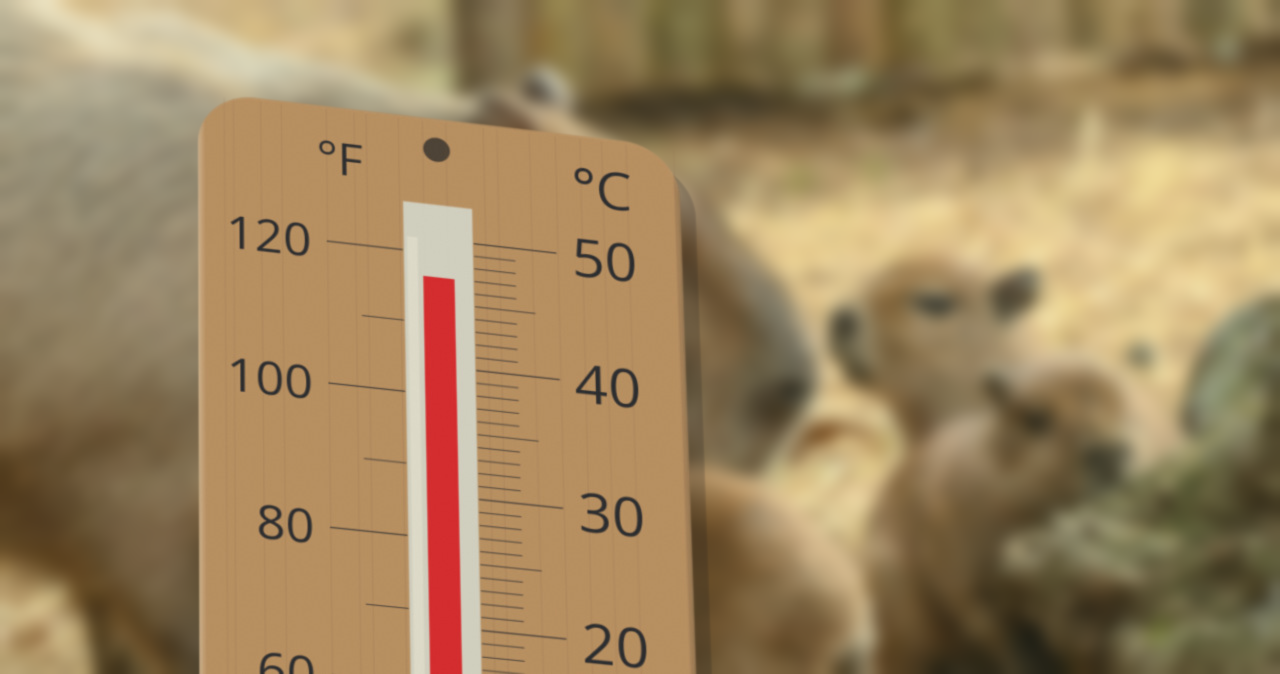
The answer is 47 °C
